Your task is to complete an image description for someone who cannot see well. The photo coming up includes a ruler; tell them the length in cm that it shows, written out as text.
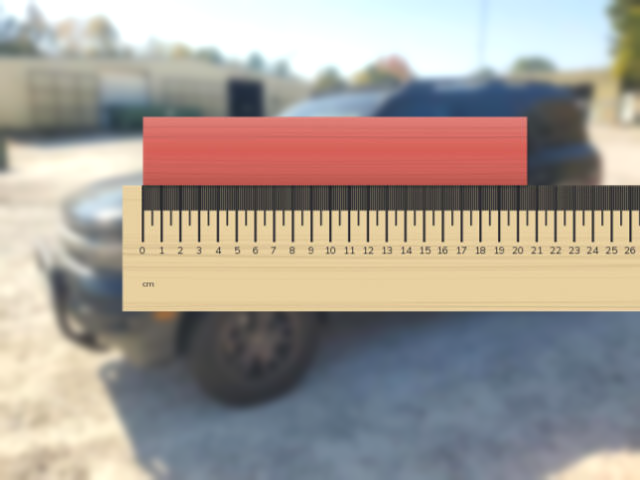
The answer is 20.5 cm
